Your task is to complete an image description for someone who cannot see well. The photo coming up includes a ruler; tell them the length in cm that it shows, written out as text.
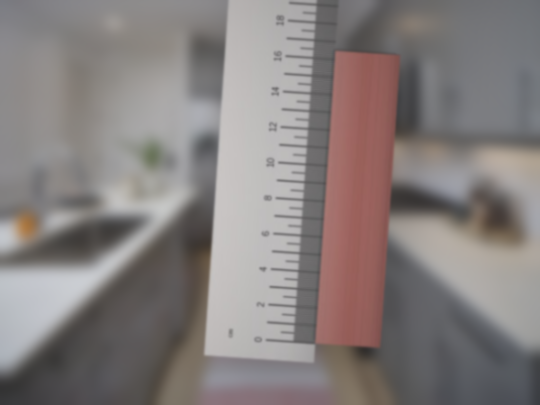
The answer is 16.5 cm
